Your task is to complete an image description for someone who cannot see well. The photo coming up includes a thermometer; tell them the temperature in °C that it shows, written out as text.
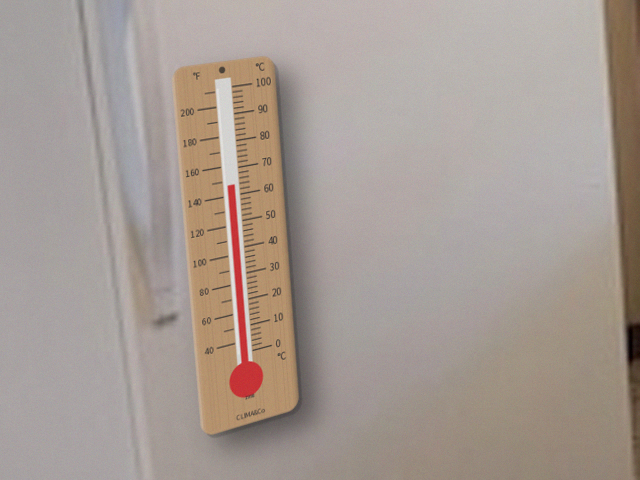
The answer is 64 °C
